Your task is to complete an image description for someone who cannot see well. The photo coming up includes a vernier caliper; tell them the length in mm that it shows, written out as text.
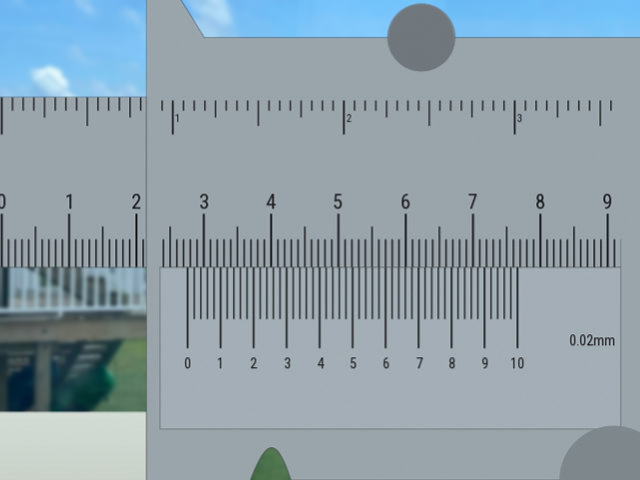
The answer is 27.6 mm
